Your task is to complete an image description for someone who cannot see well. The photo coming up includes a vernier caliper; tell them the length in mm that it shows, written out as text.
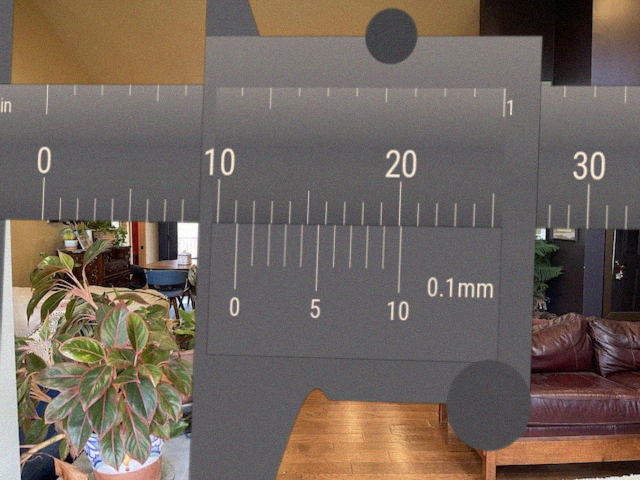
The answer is 11.1 mm
